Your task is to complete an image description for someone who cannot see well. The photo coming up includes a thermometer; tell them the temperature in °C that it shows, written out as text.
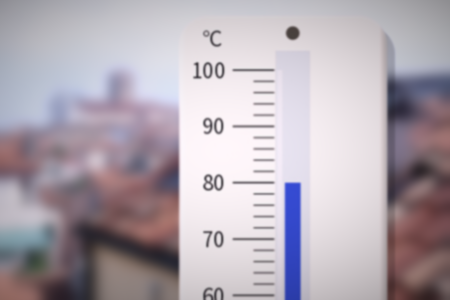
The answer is 80 °C
